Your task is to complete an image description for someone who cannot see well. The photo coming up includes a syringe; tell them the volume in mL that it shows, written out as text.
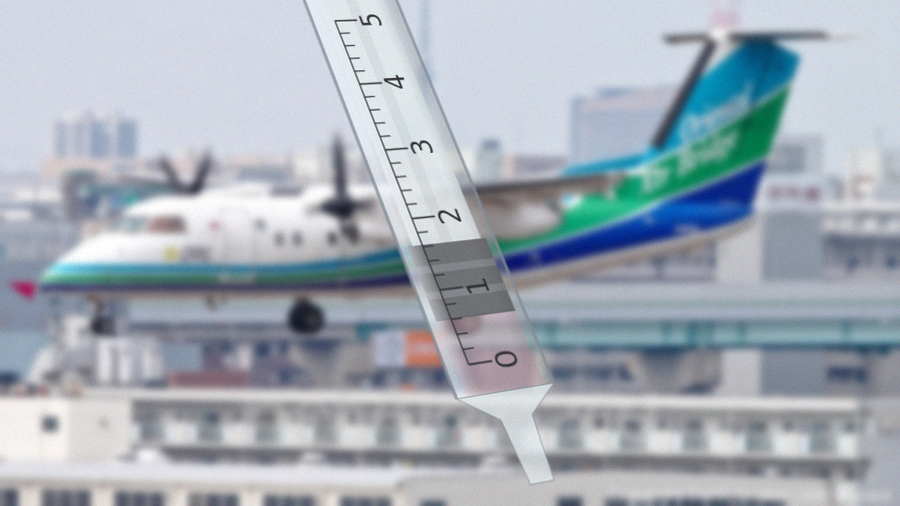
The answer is 0.6 mL
